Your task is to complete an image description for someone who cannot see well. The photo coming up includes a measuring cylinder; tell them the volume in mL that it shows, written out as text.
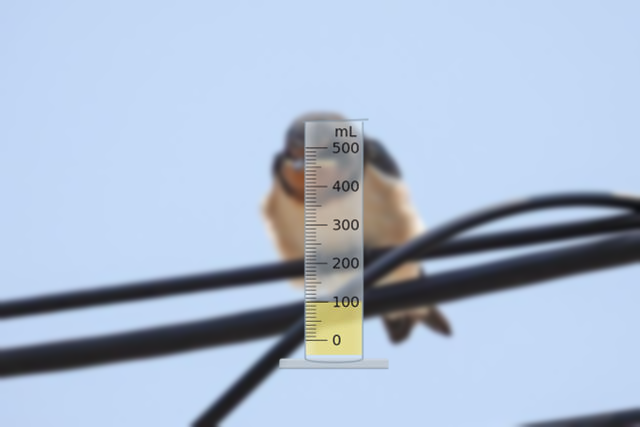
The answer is 100 mL
